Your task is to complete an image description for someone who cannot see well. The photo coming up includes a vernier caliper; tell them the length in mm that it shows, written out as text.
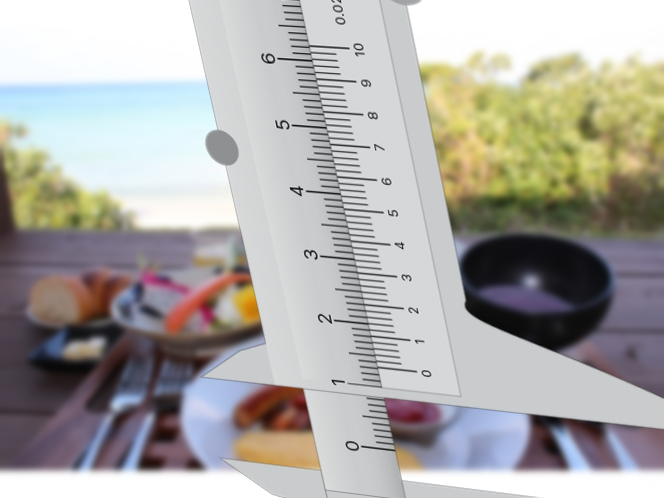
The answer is 13.2 mm
